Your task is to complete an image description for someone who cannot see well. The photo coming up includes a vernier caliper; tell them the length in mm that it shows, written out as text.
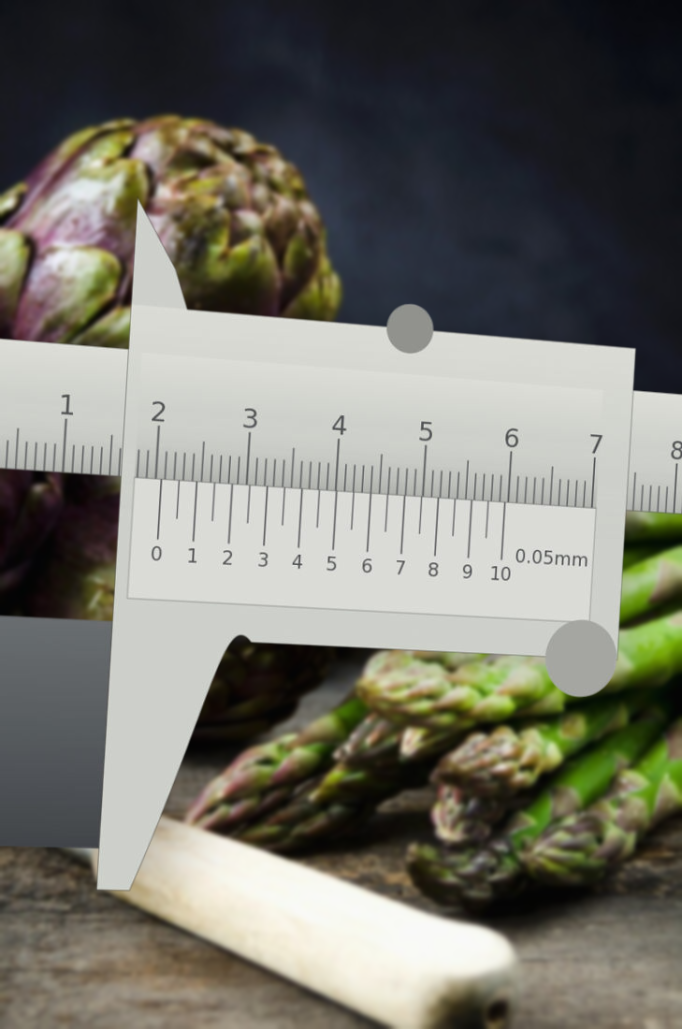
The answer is 20.6 mm
